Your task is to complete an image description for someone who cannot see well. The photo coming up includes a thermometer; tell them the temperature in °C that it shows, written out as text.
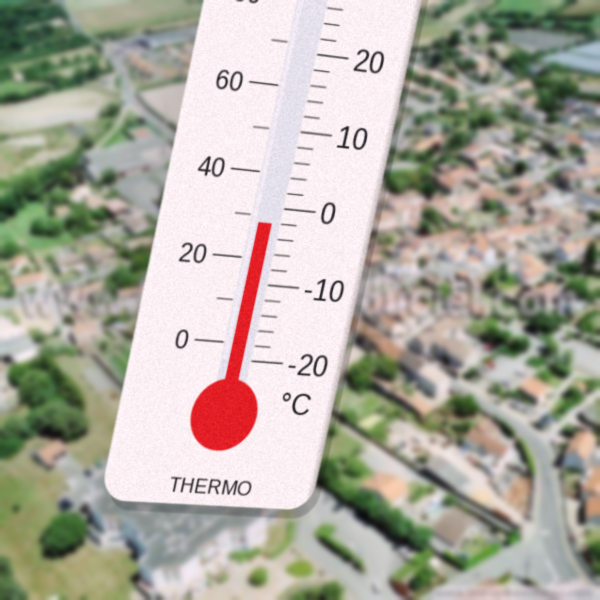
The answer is -2 °C
